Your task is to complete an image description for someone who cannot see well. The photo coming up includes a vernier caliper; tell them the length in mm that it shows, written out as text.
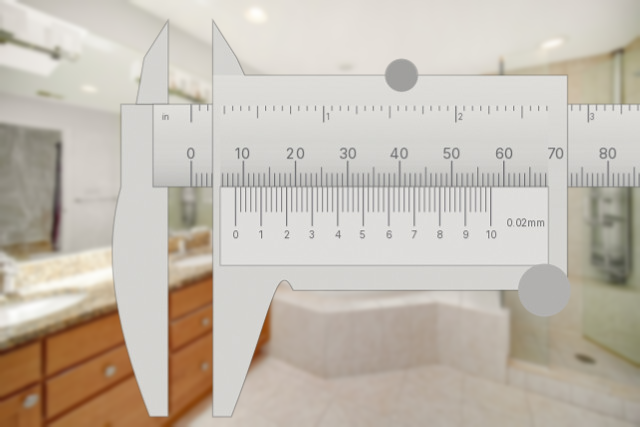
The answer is 8.5 mm
